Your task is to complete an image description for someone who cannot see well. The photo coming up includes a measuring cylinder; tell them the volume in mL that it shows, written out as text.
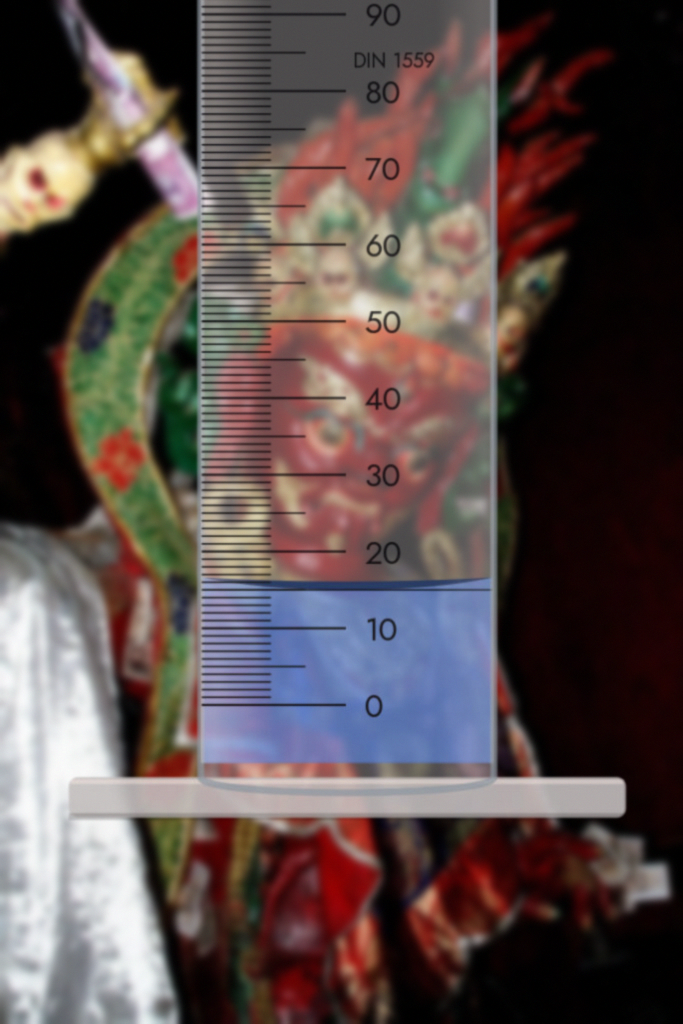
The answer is 15 mL
